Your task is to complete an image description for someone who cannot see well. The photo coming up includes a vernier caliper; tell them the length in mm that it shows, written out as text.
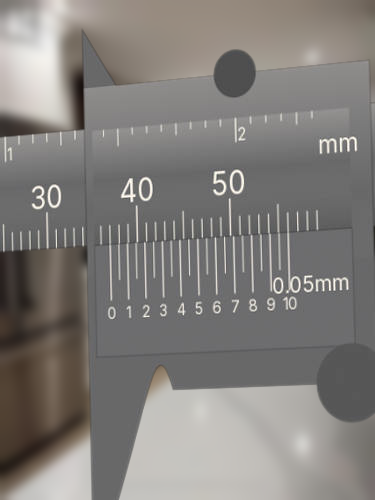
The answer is 37.0 mm
